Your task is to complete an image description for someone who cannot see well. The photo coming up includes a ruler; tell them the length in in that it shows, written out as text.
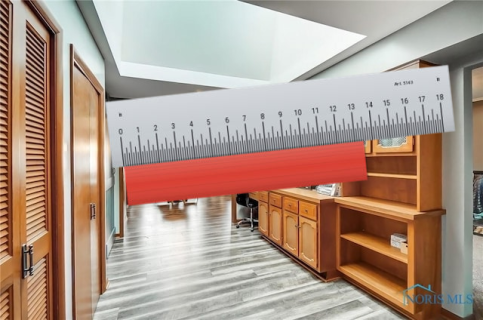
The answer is 13.5 in
